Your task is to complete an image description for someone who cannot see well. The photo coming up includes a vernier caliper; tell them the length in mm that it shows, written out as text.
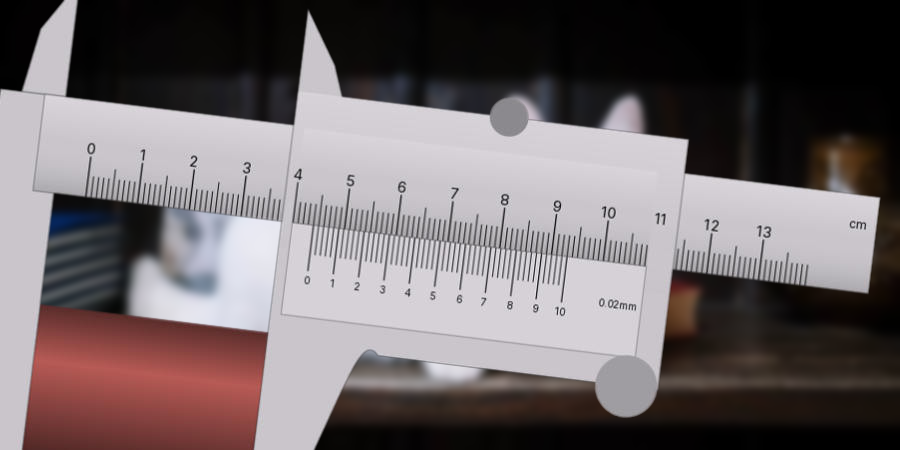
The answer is 44.0 mm
